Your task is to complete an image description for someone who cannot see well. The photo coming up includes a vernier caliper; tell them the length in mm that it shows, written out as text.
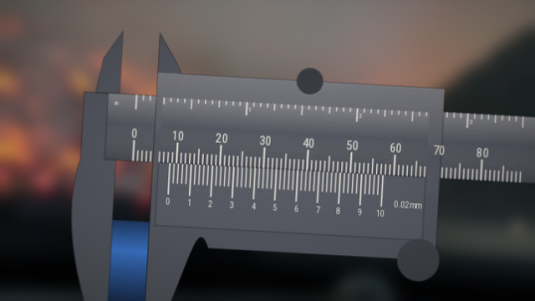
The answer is 8.5 mm
